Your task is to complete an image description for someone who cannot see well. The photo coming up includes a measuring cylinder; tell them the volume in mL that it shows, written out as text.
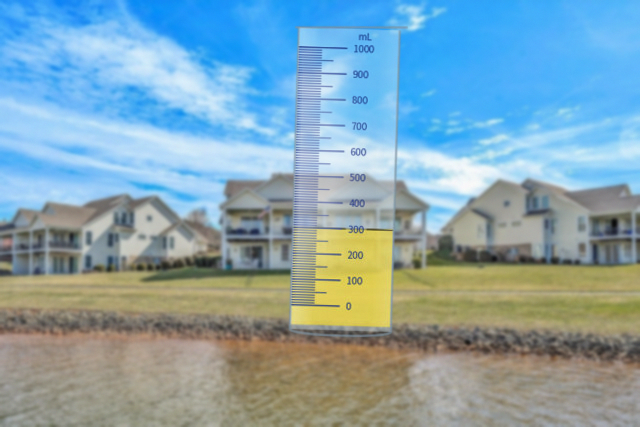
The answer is 300 mL
